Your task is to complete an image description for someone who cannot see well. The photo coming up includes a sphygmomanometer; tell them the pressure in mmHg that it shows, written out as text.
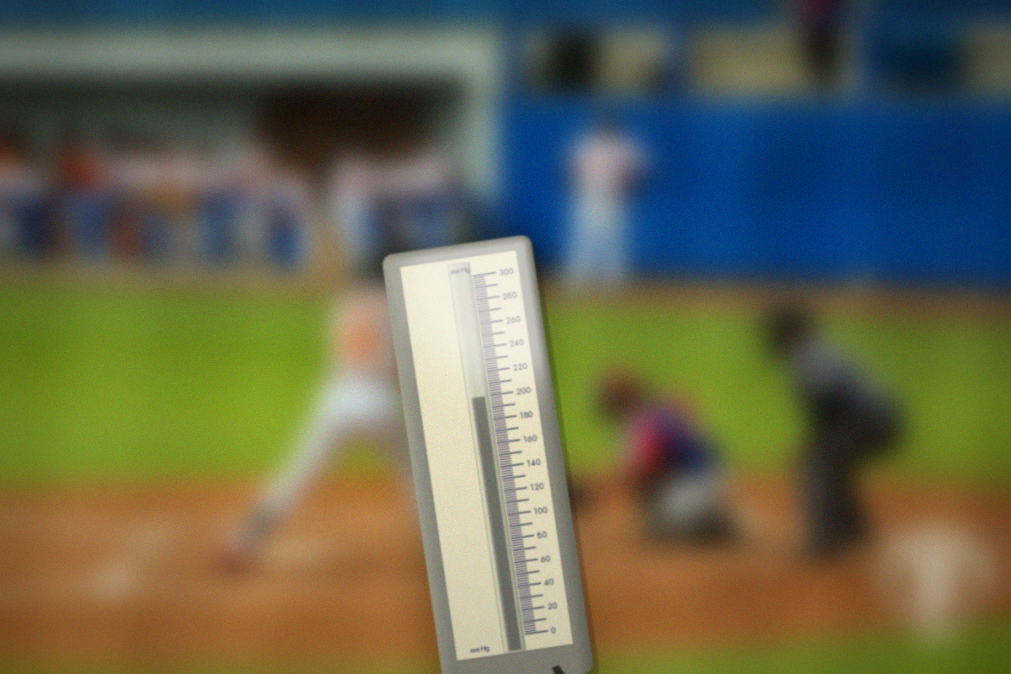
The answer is 200 mmHg
